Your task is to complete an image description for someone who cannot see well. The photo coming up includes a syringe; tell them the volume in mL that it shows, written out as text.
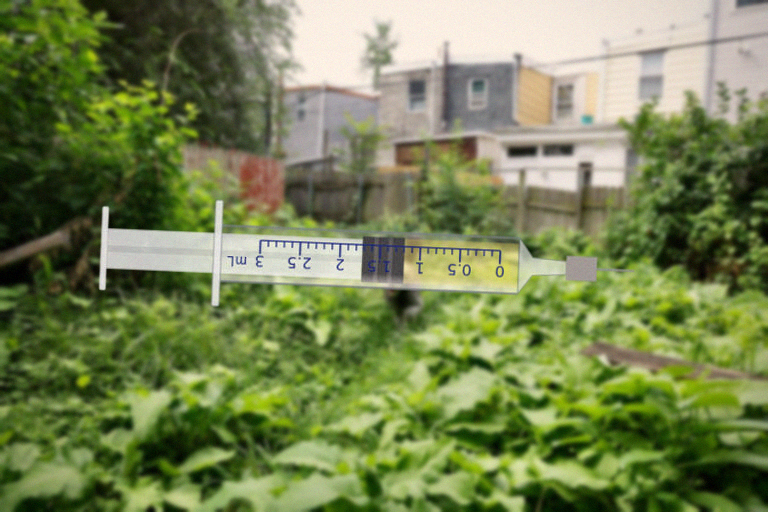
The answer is 1.2 mL
